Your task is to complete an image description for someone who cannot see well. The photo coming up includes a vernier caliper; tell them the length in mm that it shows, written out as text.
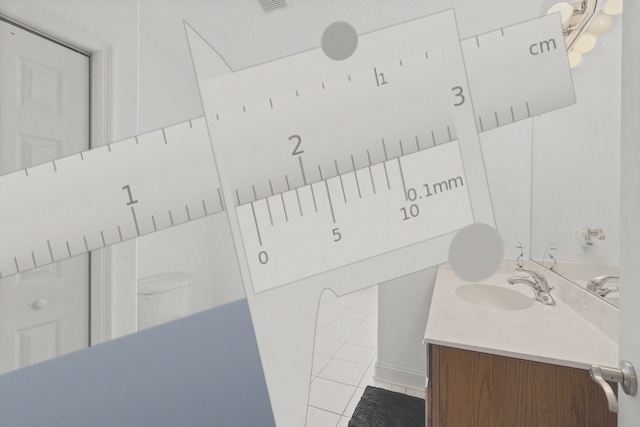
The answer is 16.7 mm
